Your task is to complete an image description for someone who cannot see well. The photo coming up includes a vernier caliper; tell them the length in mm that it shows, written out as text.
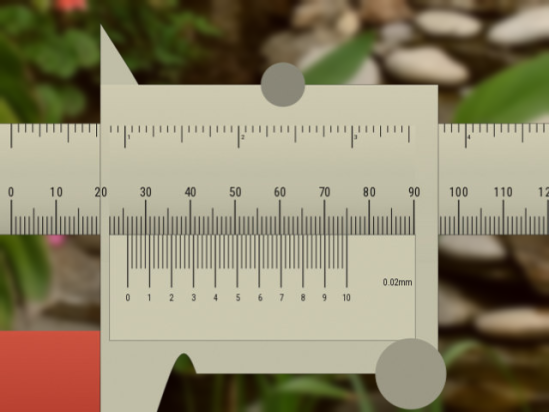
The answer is 26.0 mm
